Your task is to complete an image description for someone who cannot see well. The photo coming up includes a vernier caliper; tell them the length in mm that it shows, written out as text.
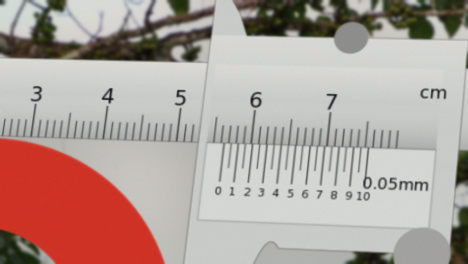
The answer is 56.4 mm
